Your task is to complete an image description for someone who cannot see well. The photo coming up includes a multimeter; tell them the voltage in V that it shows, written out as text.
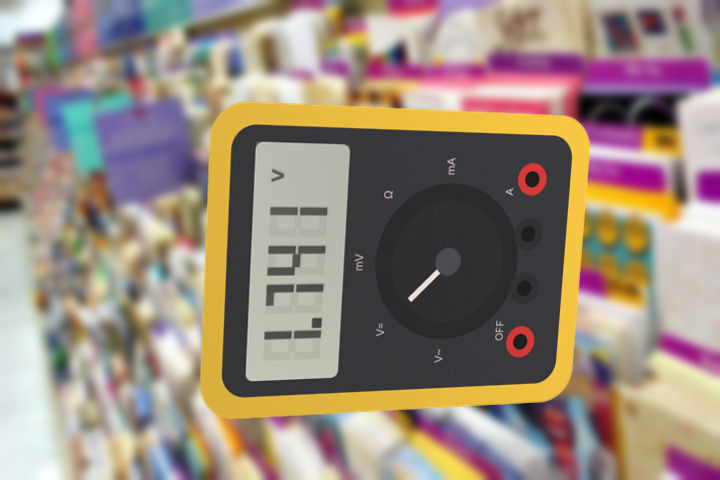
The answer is 1.741 V
